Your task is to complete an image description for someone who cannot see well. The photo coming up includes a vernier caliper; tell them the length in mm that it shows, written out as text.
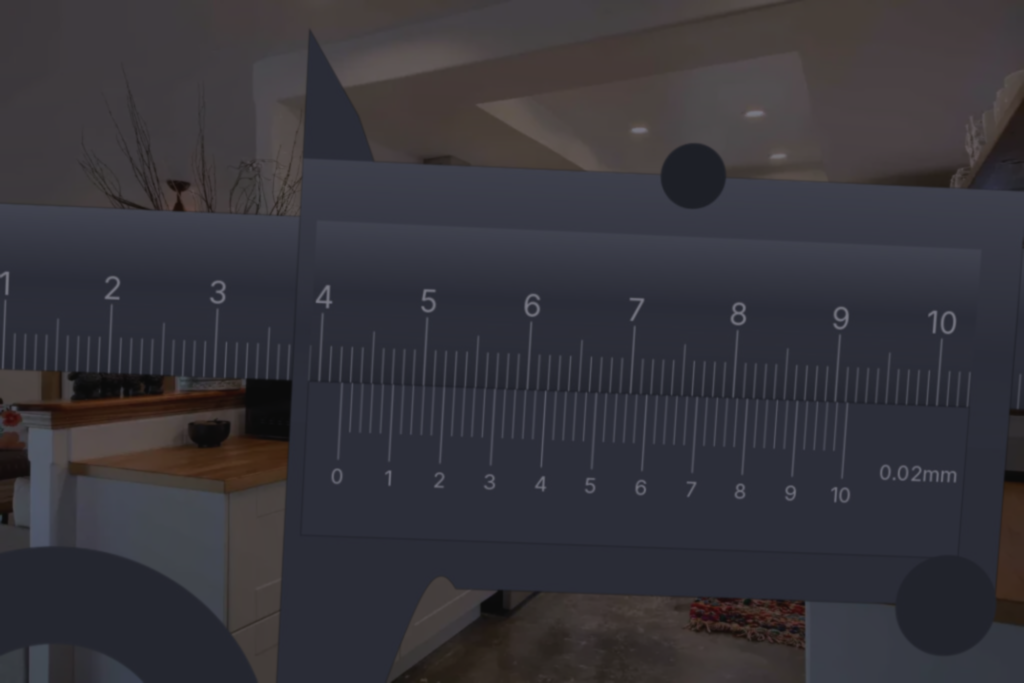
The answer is 42.2 mm
